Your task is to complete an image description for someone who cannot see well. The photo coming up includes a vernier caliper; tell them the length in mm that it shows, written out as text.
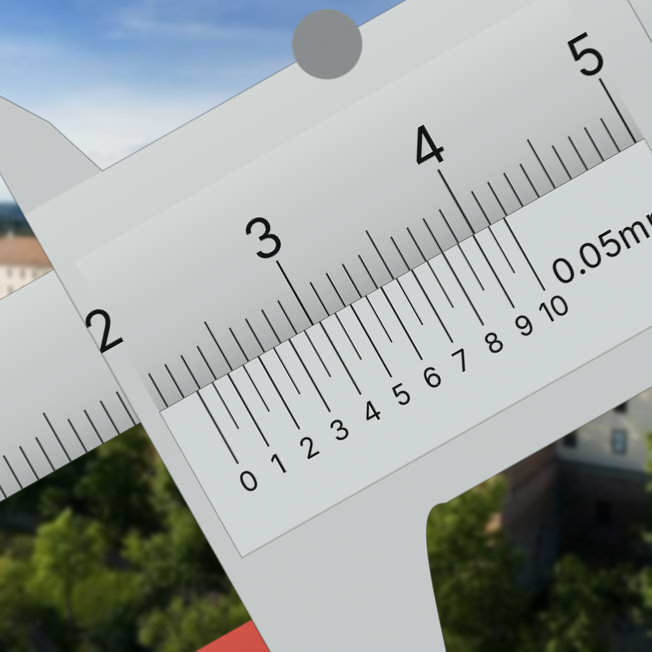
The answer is 22.8 mm
